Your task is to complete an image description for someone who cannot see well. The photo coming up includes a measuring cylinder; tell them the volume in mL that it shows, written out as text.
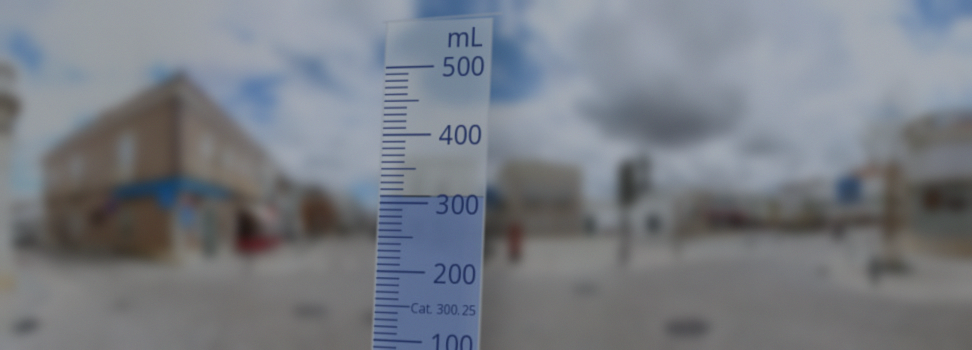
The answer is 310 mL
